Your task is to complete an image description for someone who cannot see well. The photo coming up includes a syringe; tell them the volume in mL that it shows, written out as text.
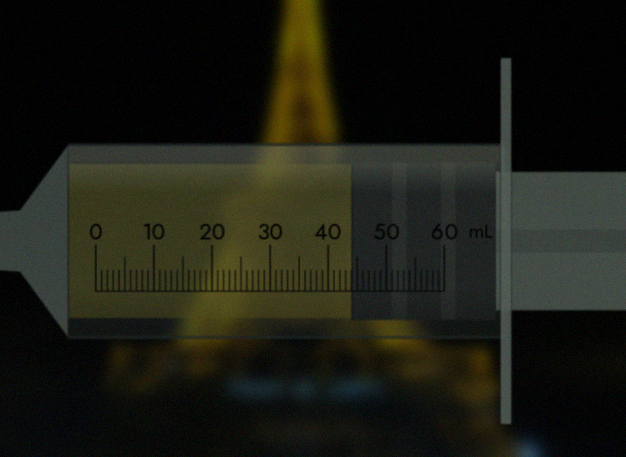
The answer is 44 mL
